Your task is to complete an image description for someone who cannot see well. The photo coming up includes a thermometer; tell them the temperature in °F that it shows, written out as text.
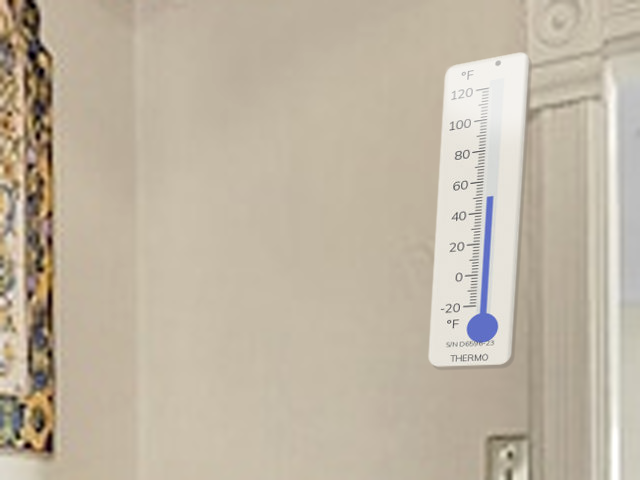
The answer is 50 °F
